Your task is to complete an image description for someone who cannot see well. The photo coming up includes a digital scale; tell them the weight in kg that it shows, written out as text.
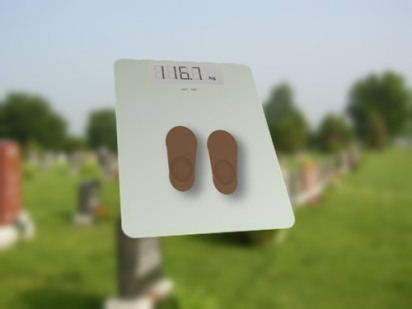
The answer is 116.7 kg
